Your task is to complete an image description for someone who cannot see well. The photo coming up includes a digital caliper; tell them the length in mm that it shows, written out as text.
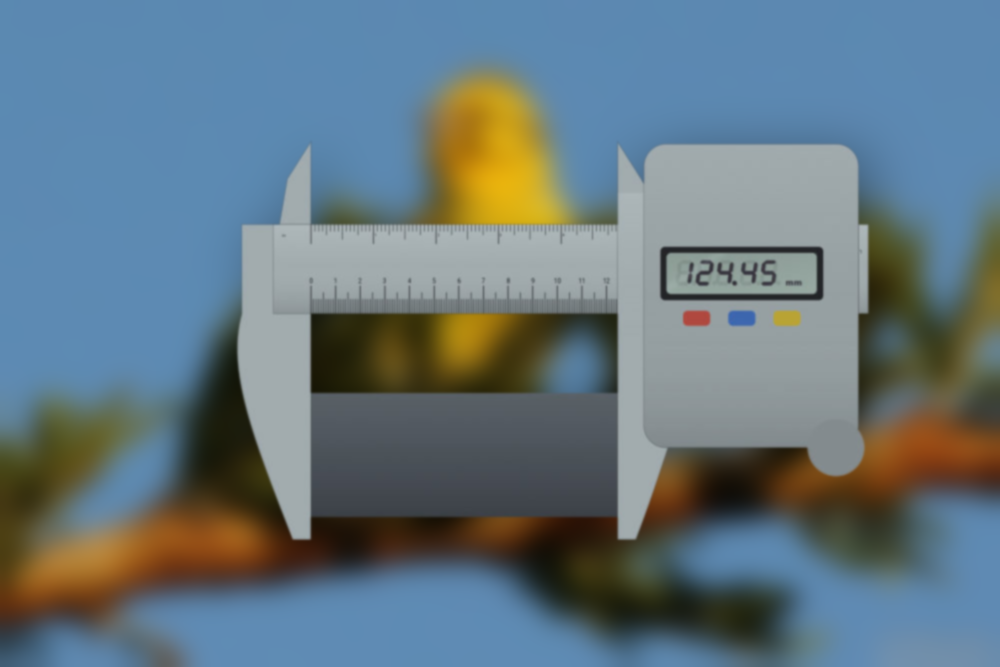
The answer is 124.45 mm
